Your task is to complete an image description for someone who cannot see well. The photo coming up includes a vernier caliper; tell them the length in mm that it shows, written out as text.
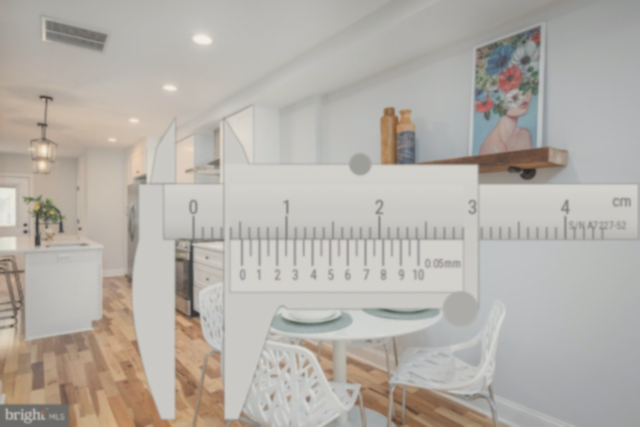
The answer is 5.2 mm
